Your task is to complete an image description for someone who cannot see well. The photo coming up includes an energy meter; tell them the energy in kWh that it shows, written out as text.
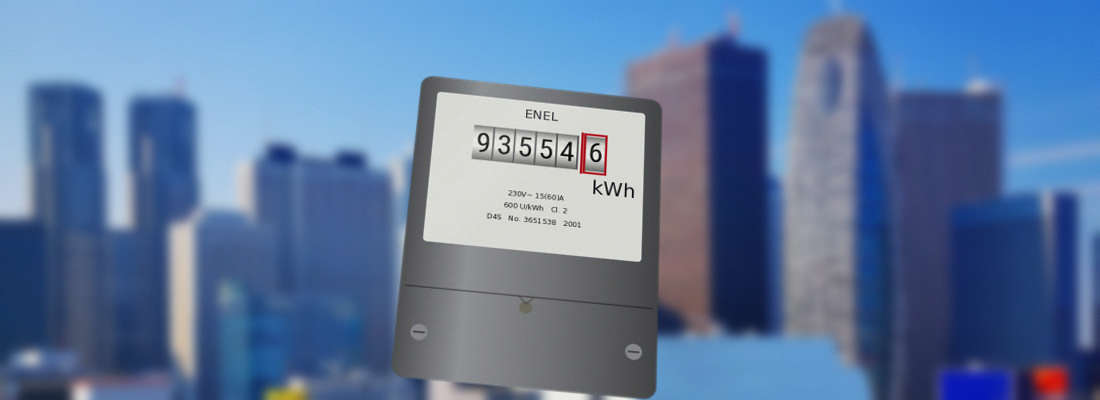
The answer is 93554.6 kWh
